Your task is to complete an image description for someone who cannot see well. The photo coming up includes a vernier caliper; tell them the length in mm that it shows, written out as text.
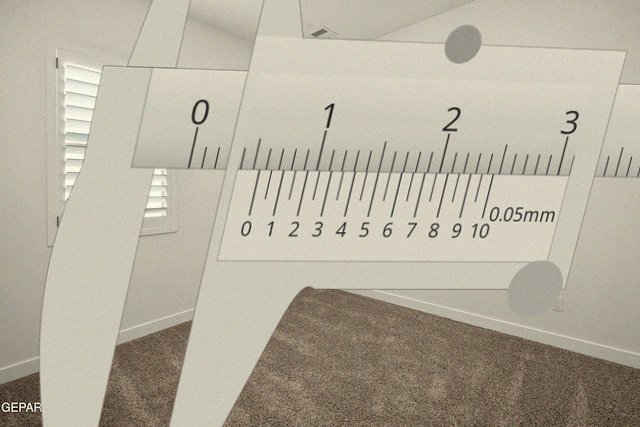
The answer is 5.5 mm
